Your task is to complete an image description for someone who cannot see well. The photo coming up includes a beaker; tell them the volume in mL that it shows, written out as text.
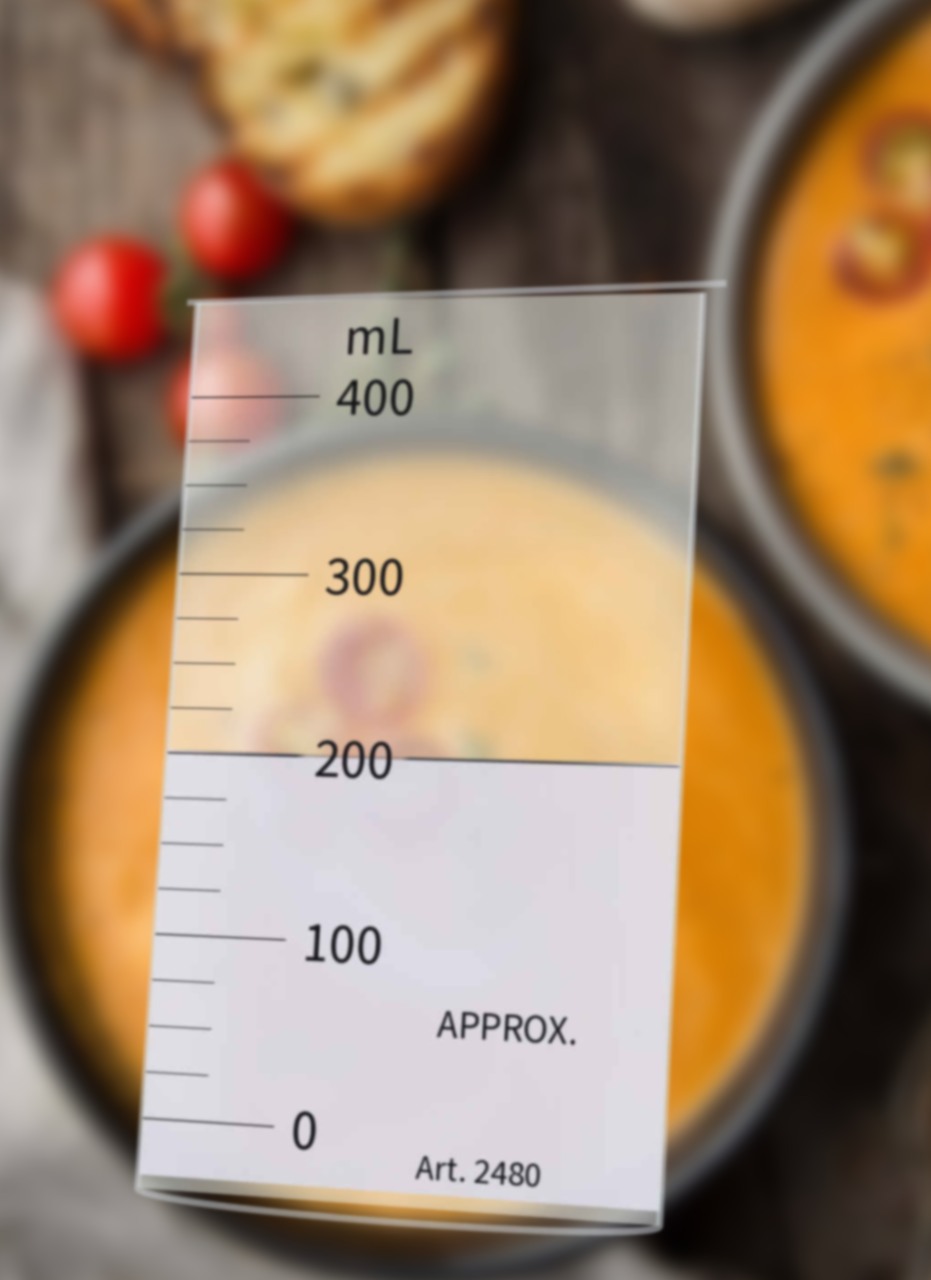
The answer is 200 mL
